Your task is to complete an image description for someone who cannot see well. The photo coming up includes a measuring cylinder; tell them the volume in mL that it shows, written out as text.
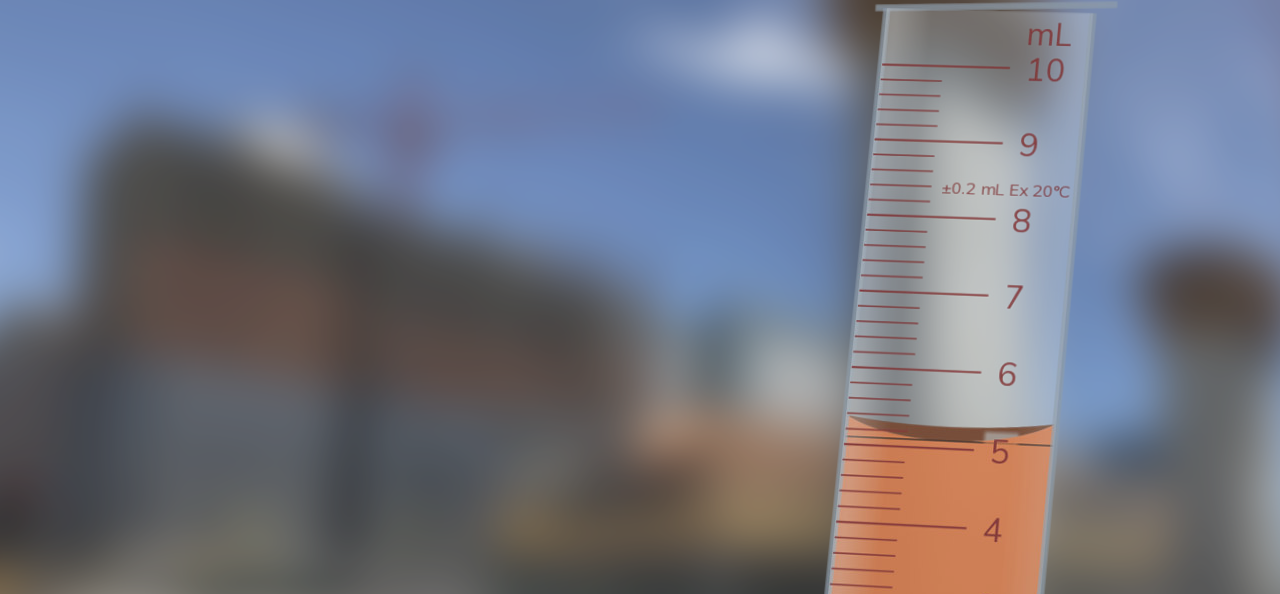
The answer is 5.1 mL
